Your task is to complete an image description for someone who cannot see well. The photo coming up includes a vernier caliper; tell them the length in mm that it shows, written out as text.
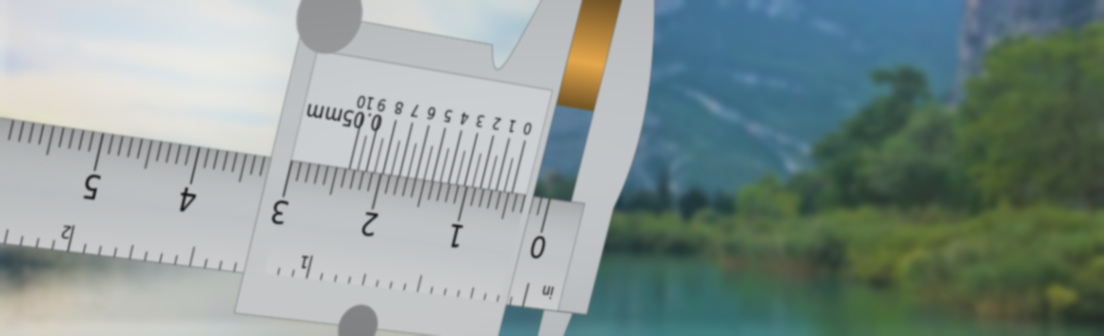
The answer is 4.6 mm
